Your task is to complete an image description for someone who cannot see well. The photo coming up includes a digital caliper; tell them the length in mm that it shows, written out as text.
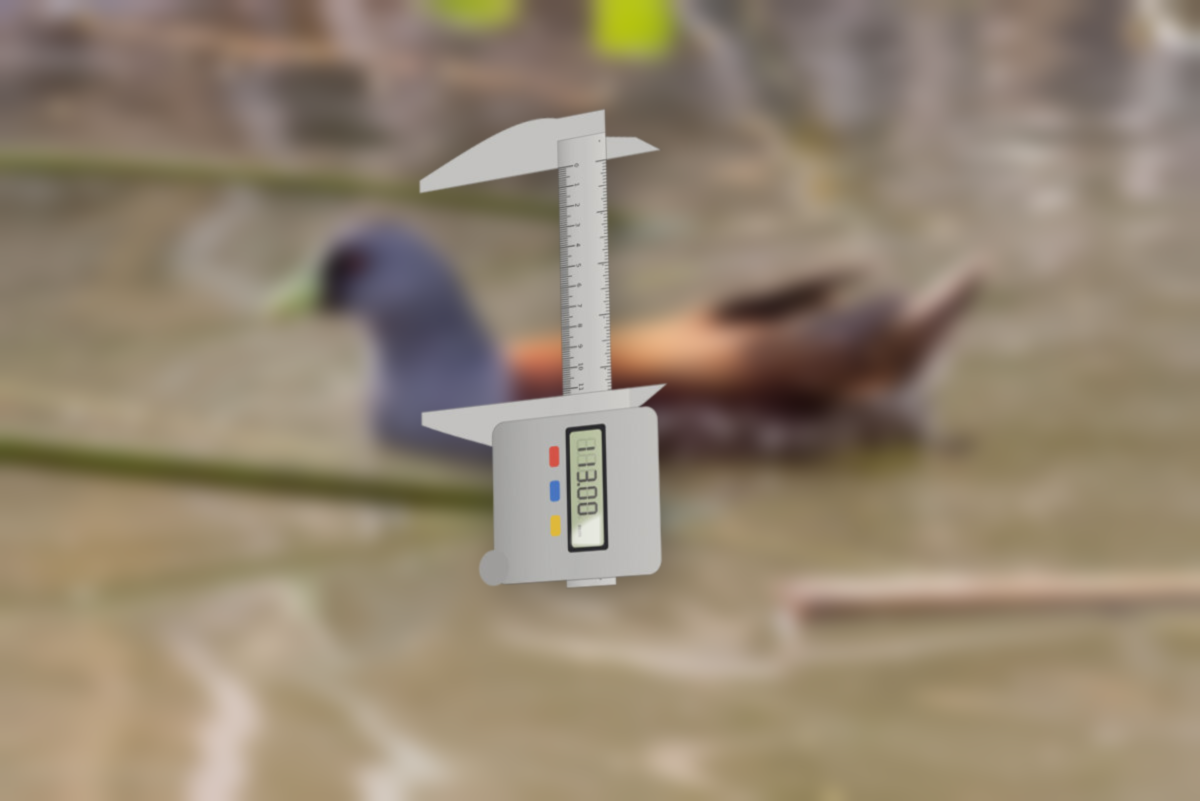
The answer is 113.00 mm
